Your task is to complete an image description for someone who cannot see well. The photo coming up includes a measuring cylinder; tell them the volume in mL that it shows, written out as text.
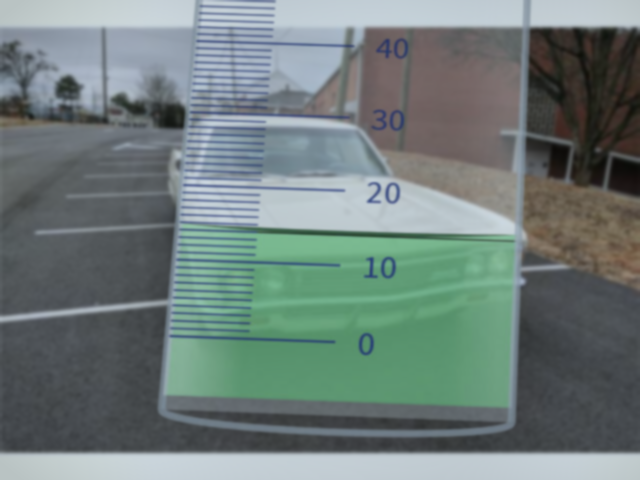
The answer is 14 mL
